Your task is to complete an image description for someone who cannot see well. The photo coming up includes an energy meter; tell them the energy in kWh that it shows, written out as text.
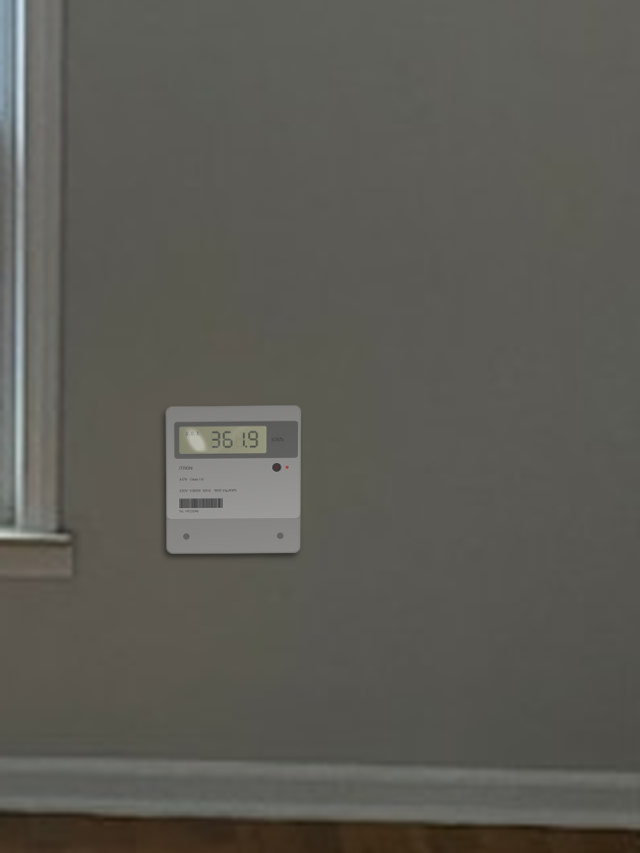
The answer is 361.9 kWh
